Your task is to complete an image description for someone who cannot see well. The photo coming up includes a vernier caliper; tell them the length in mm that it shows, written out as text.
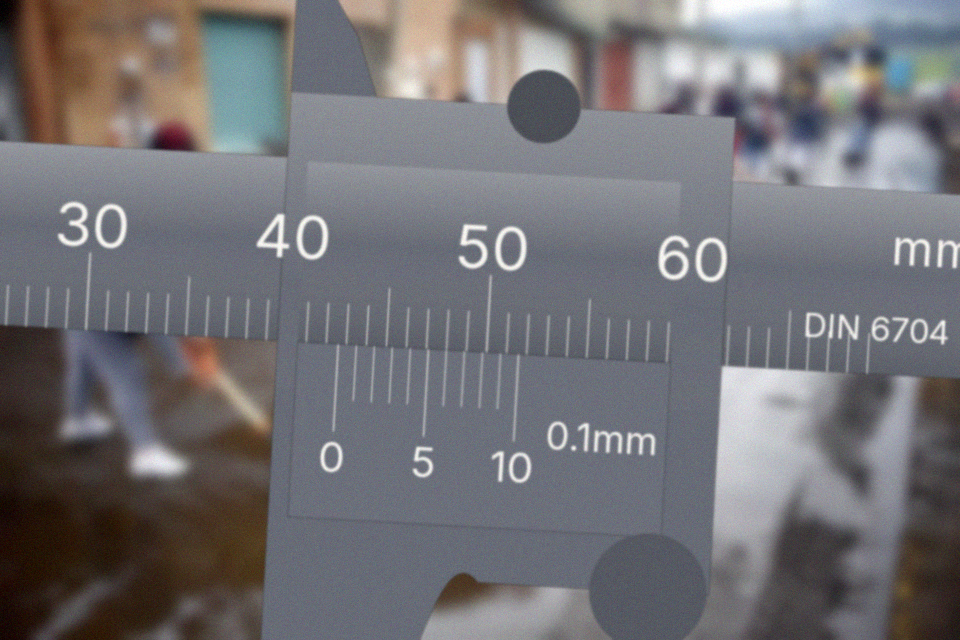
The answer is 42.6 mm
